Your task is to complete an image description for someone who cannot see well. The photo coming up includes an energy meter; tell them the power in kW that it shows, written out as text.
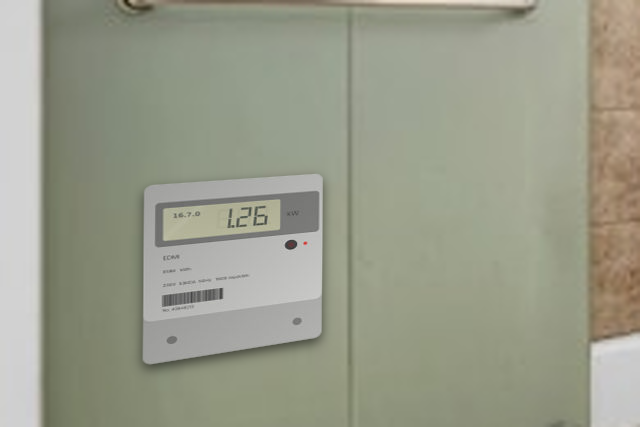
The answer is 1.26 kW
